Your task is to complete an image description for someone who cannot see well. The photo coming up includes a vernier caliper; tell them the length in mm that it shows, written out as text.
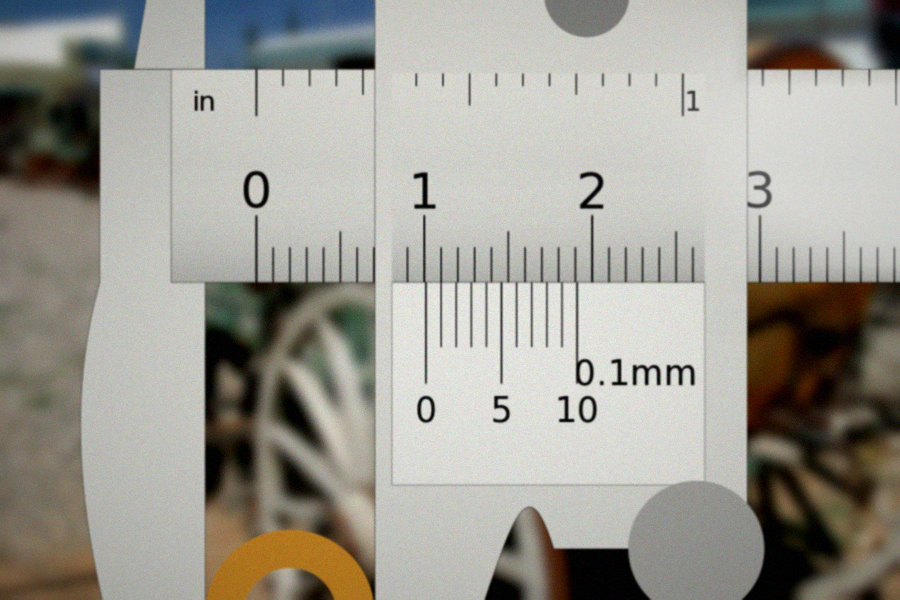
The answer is 10.1 mm
